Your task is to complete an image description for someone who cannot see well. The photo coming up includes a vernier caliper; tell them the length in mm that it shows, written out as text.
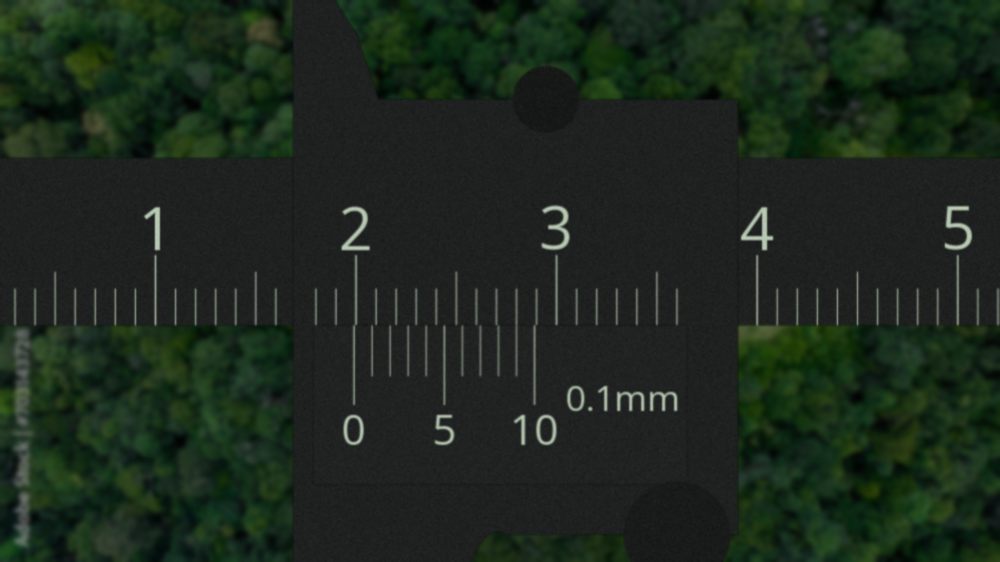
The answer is 19.9 mm
